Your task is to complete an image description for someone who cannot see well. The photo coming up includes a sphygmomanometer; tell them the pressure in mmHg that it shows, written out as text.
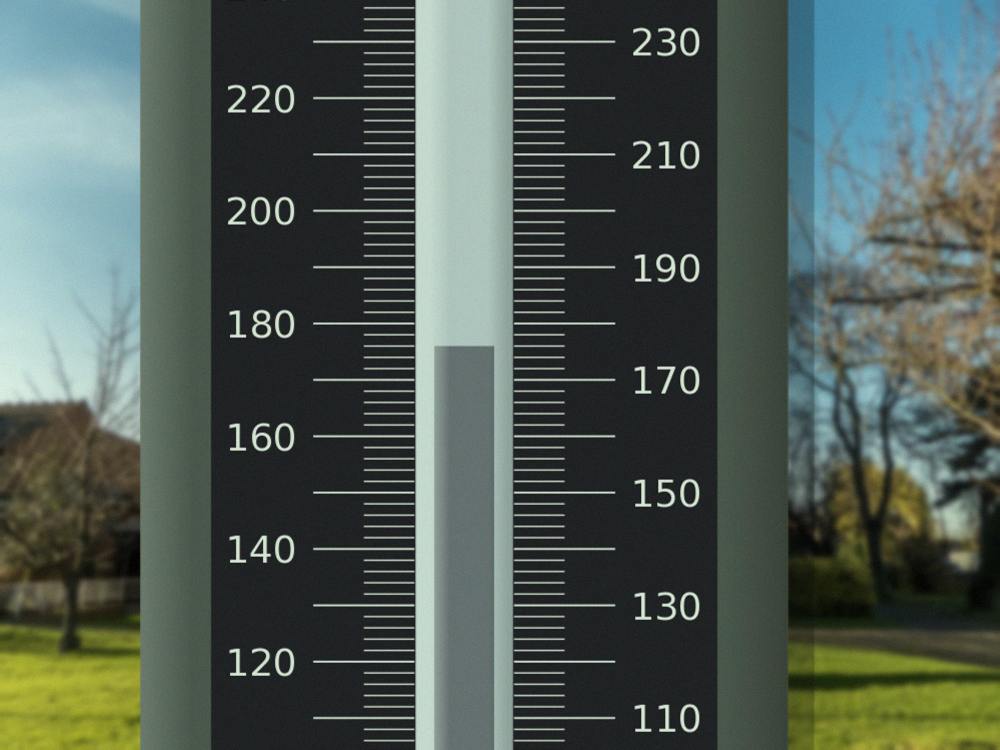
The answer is 176 mmHg
